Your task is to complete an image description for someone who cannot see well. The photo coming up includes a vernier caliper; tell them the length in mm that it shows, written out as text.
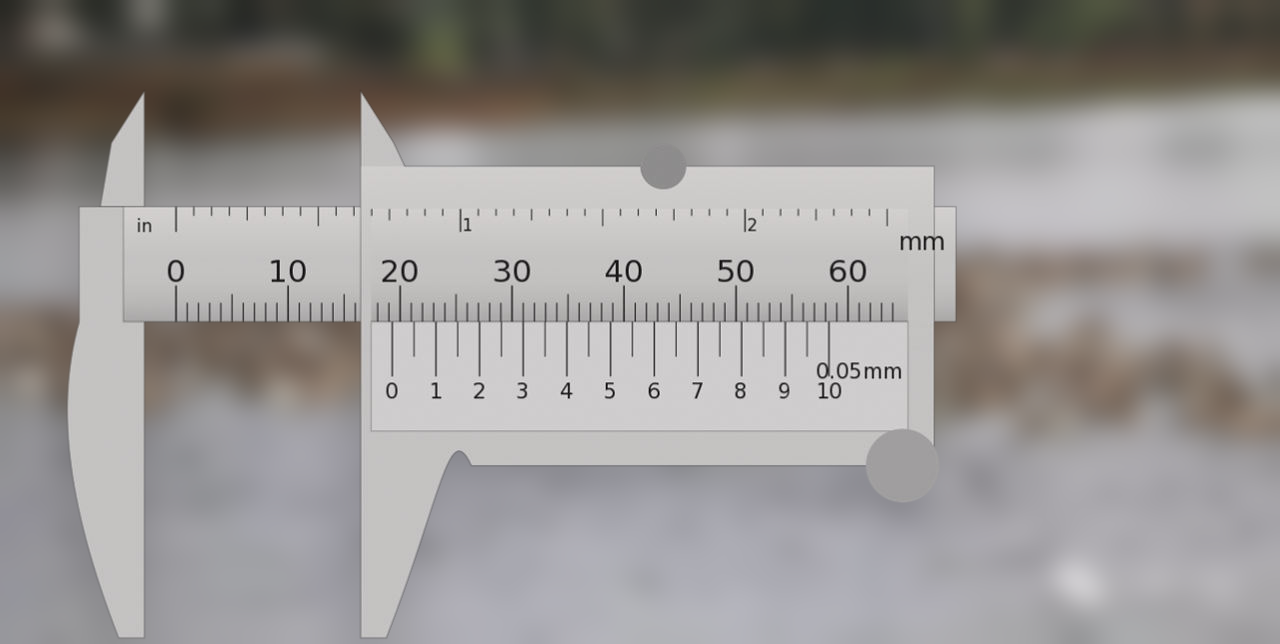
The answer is 19.3 mm
